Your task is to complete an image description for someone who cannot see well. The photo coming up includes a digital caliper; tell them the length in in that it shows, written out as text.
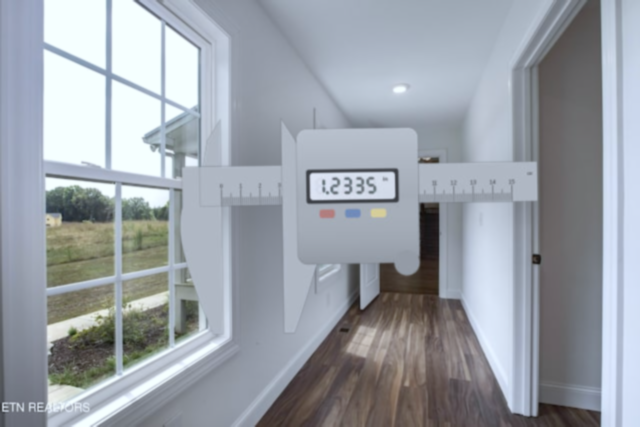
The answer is 1.2335 in
